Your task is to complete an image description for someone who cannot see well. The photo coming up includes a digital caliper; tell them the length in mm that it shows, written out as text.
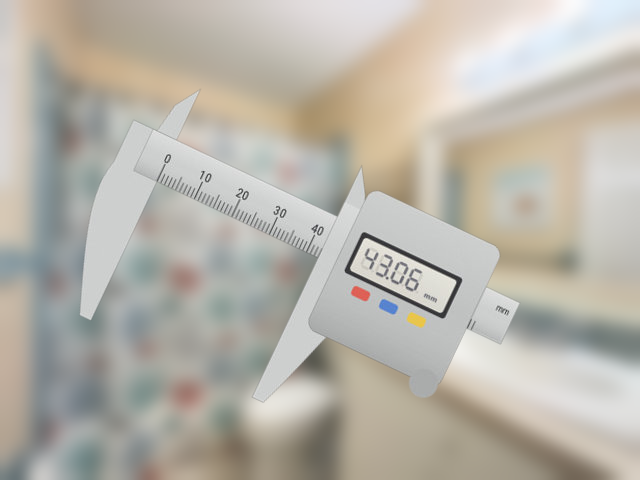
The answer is 43.06 mm
